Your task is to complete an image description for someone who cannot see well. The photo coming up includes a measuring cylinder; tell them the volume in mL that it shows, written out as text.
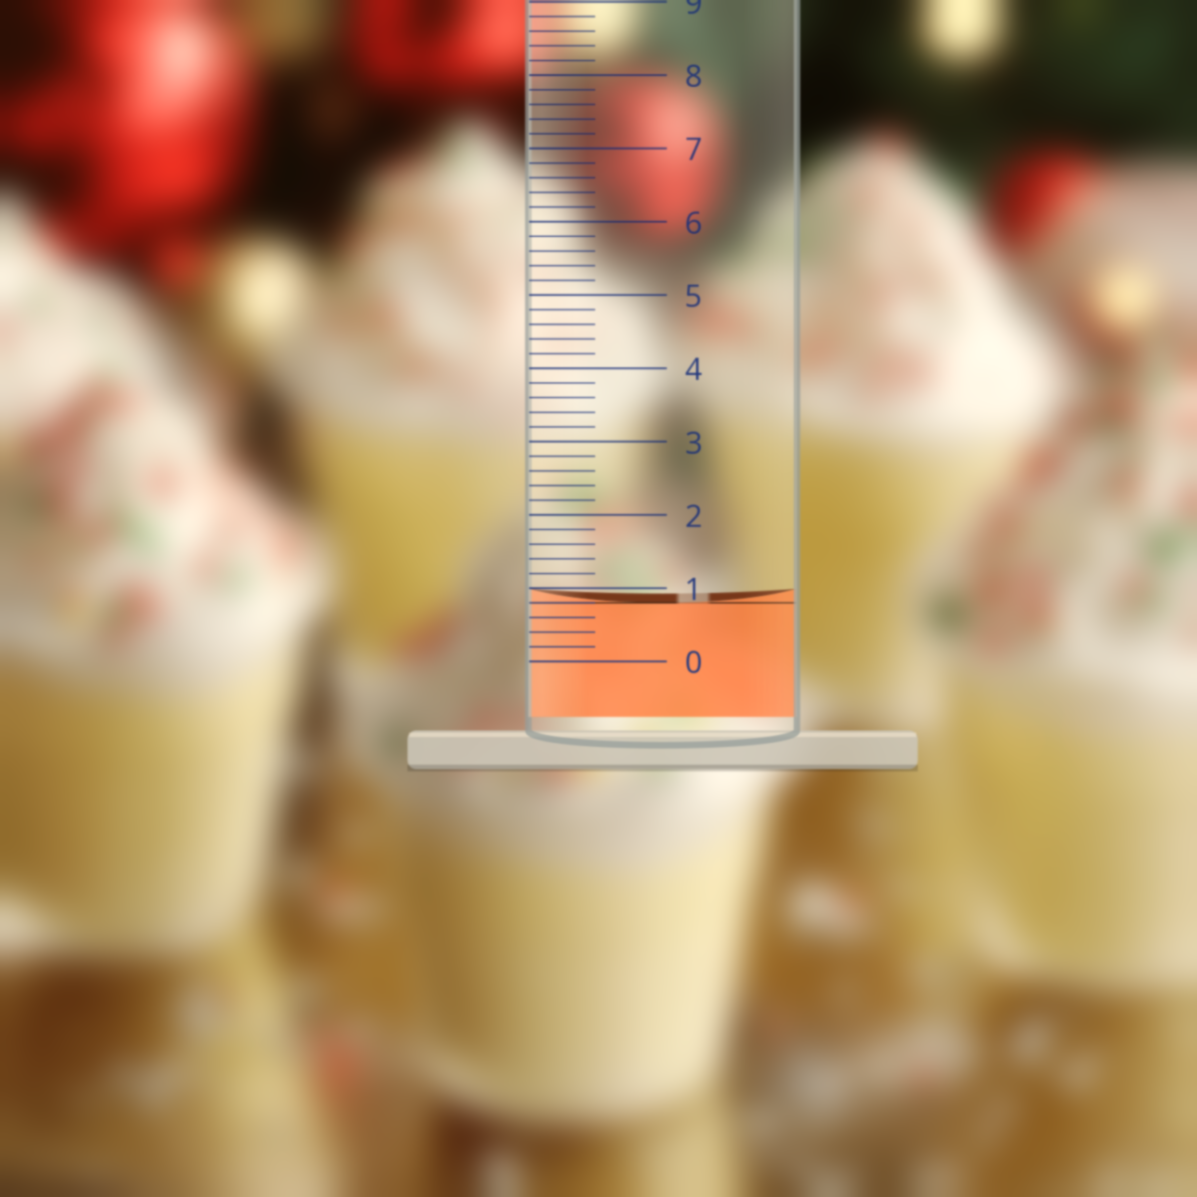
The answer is 0.8 mL
